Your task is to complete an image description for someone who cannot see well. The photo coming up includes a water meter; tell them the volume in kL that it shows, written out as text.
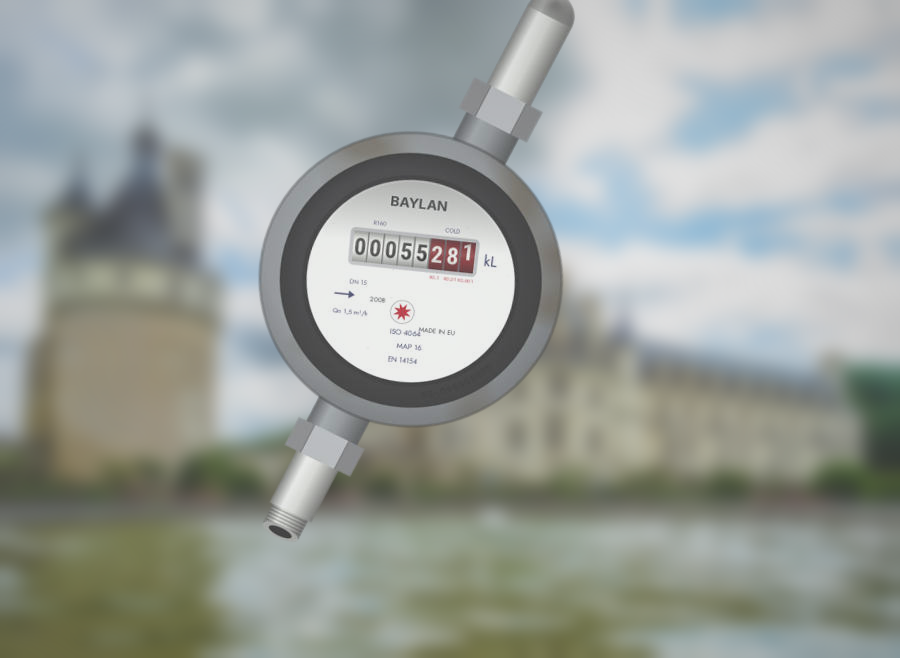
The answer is 55.281 kL
